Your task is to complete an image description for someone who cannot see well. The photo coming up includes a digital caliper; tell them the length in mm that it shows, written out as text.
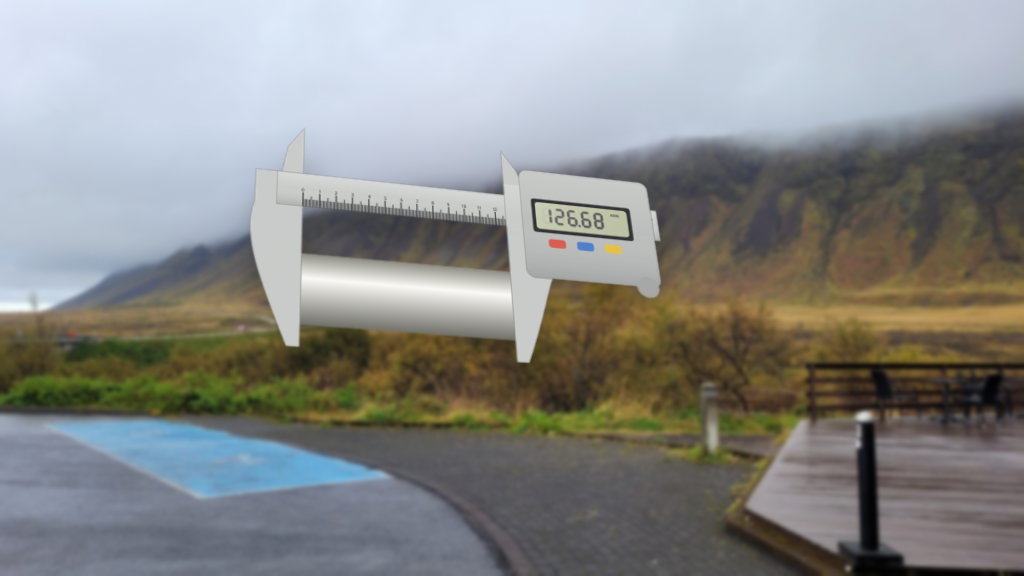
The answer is 126.68 mm
